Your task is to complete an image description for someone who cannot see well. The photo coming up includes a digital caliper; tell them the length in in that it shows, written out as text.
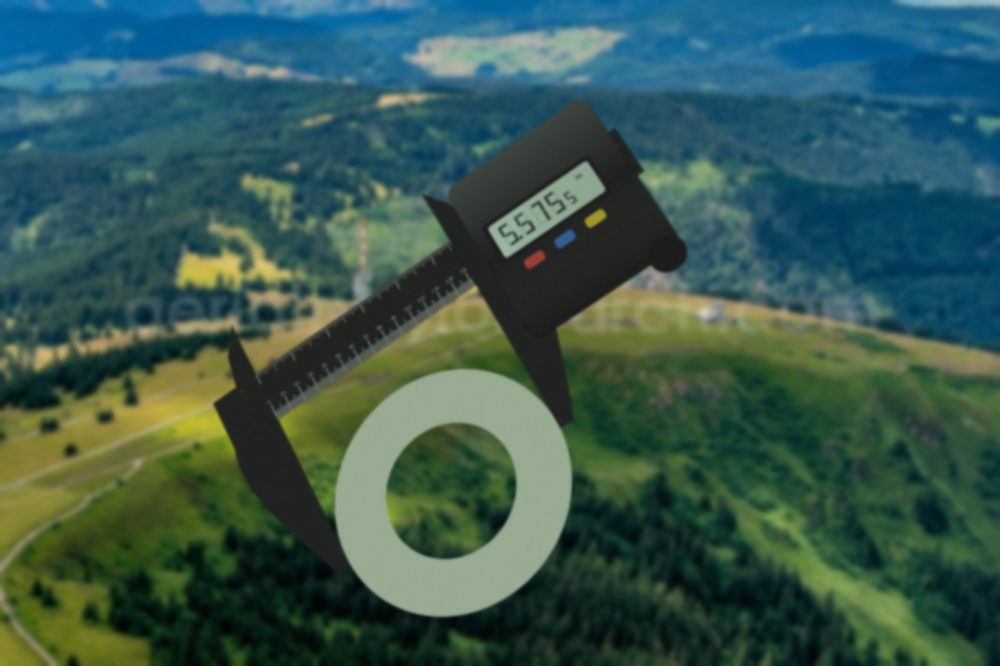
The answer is 5.5755 in
